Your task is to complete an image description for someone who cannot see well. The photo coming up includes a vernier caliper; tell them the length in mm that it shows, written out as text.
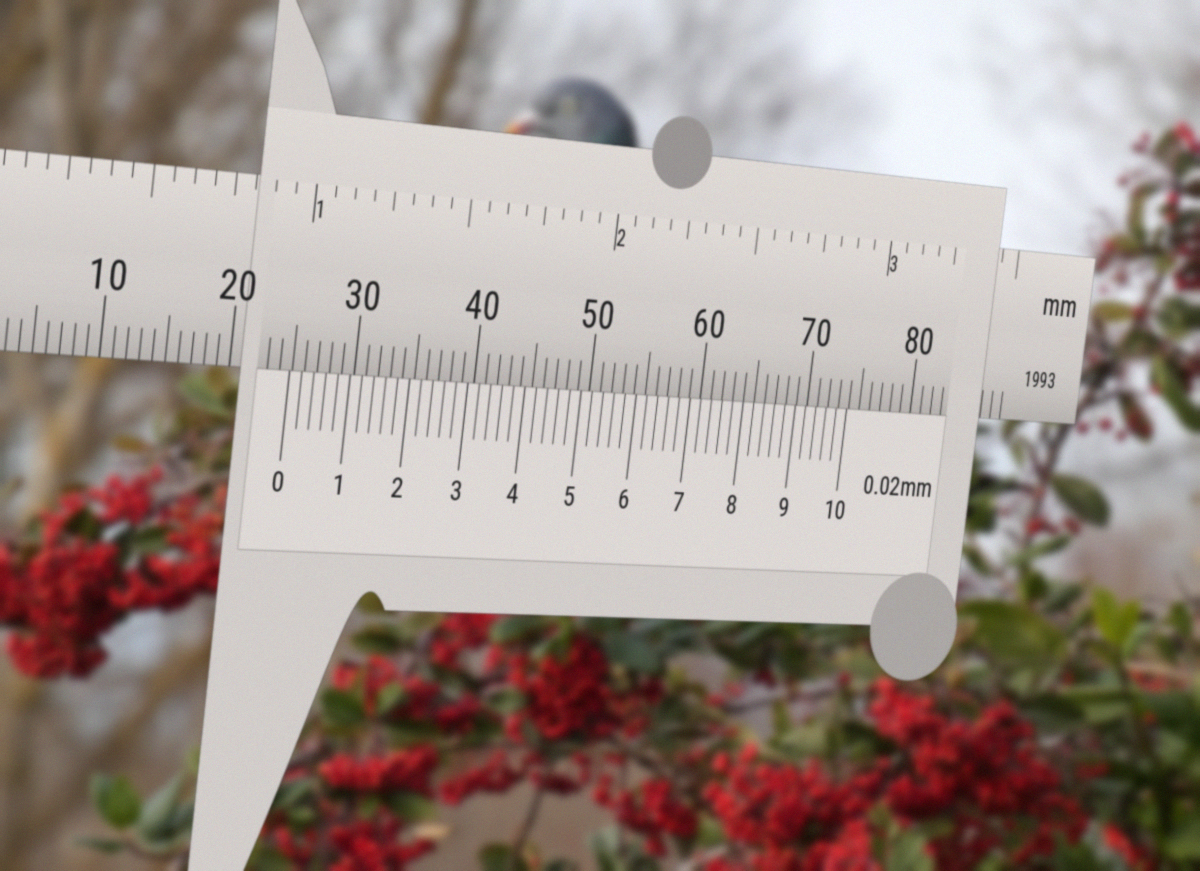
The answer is 24.8 mm
